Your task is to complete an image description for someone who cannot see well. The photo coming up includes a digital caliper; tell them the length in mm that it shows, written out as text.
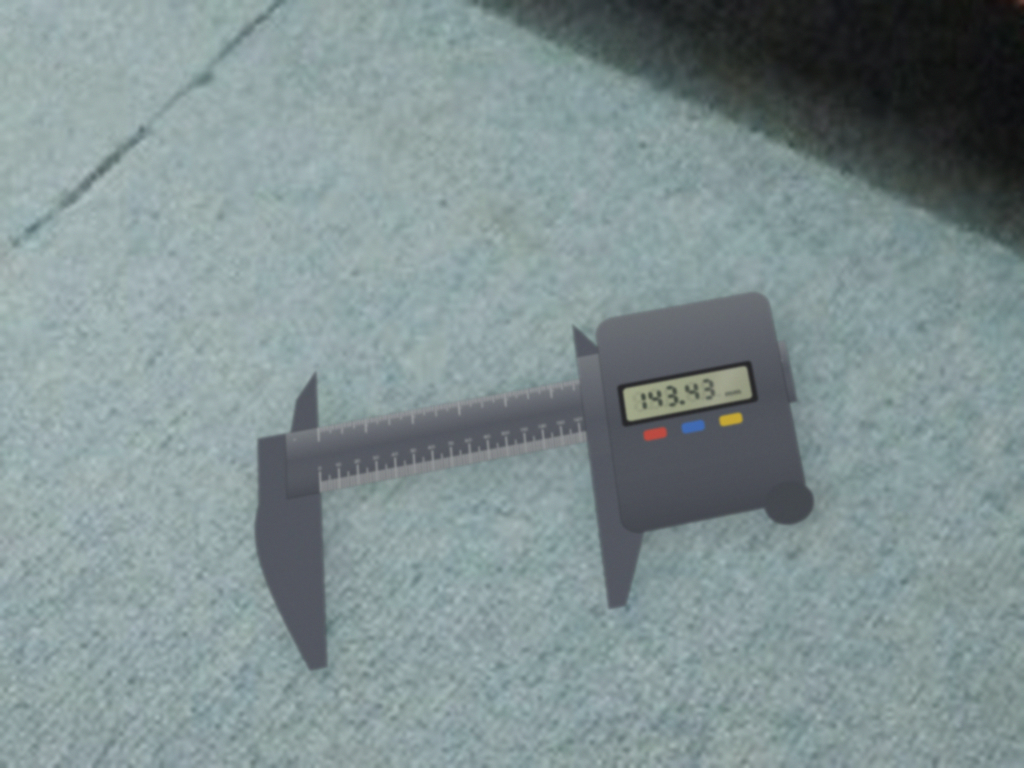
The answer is 143.43 mm
